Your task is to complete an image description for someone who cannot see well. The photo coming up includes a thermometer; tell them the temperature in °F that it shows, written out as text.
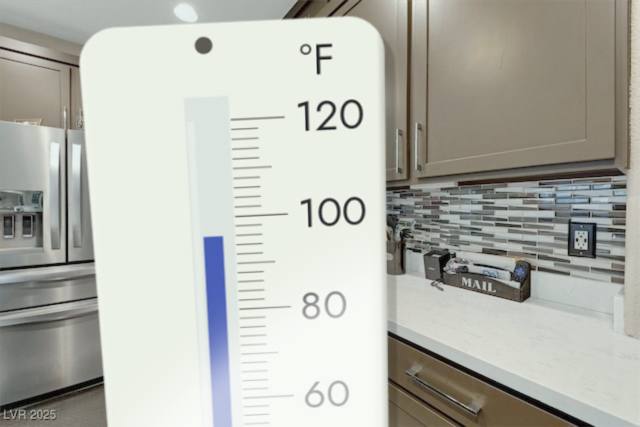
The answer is 96 °F
